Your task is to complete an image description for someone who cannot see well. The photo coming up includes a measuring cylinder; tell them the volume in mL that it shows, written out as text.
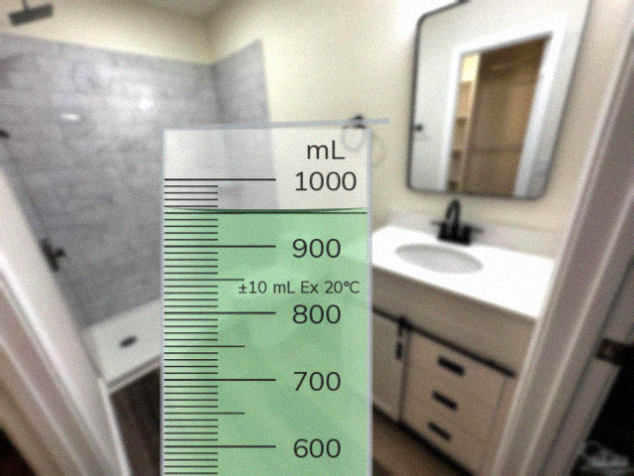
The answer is 950 mL
